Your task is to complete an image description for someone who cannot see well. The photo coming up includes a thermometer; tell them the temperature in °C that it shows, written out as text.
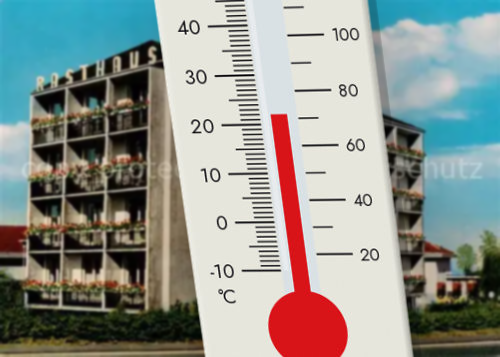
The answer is 22 °C
